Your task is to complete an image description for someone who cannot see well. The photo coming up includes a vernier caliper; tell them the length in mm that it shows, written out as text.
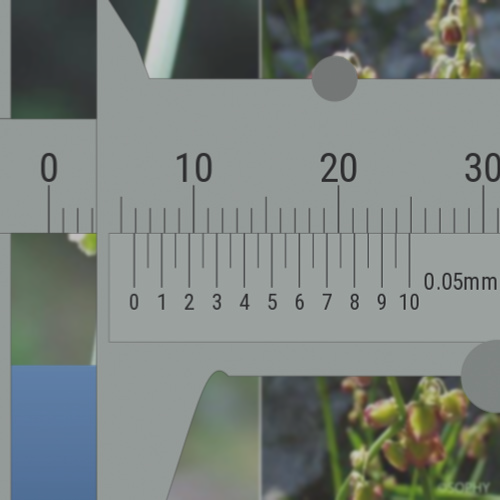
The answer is 5.9 mm
